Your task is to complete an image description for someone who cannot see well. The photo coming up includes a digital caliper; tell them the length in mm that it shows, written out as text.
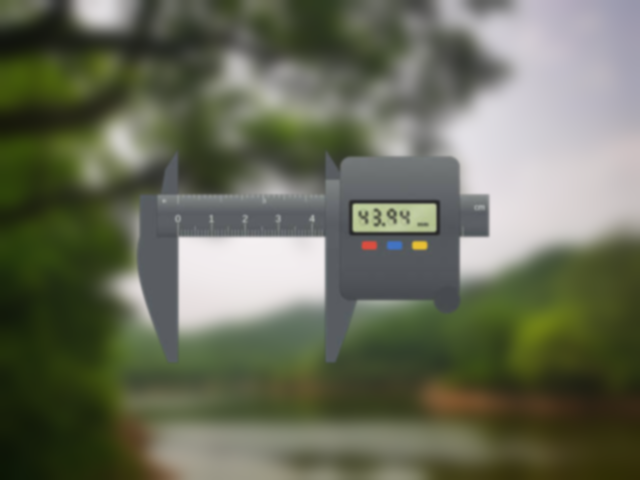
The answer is 43.94 mm
